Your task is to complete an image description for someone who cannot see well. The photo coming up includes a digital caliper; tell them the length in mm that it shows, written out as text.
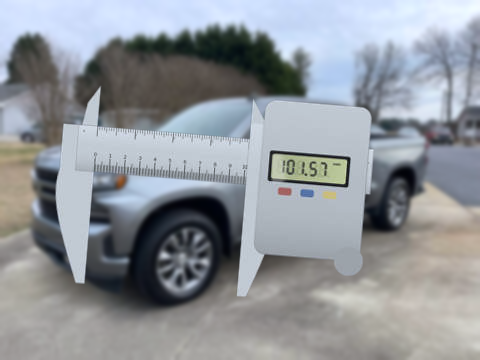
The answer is 101.57 mm
